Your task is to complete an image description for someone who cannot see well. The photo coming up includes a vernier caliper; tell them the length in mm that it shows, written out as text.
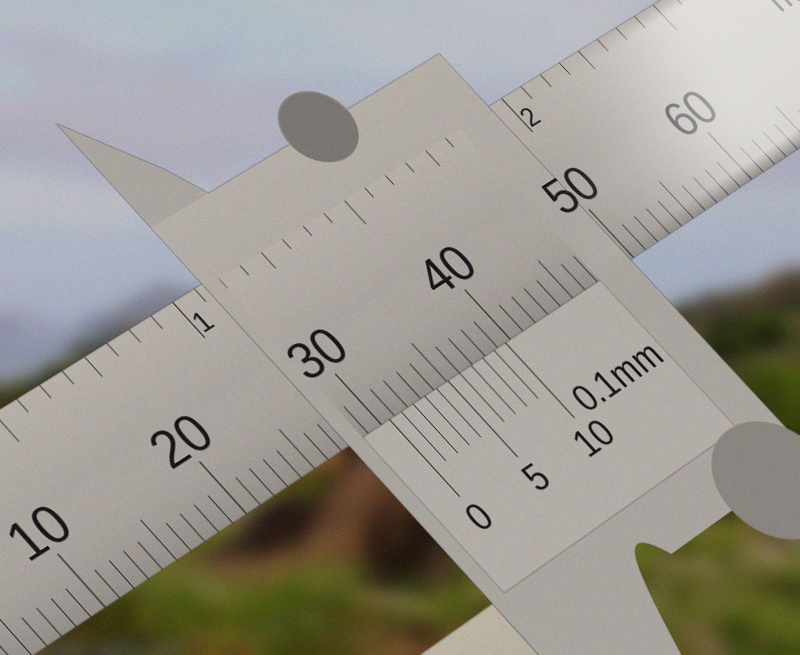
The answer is 30.6 mm
